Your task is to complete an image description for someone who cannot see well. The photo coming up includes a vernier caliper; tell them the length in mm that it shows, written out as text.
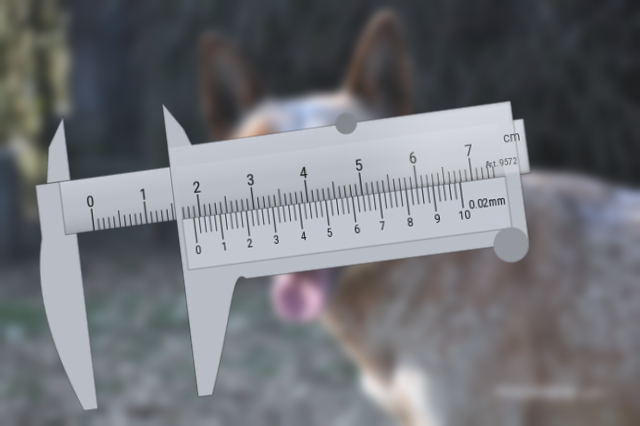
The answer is 18.8 mm
